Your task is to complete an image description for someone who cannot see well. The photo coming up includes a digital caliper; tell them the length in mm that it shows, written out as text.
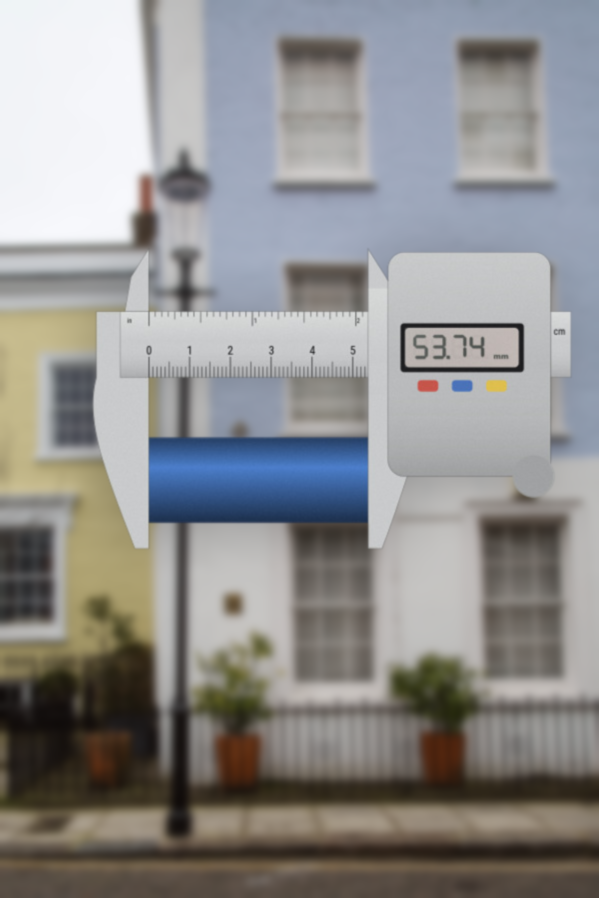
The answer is 53.74 mm
